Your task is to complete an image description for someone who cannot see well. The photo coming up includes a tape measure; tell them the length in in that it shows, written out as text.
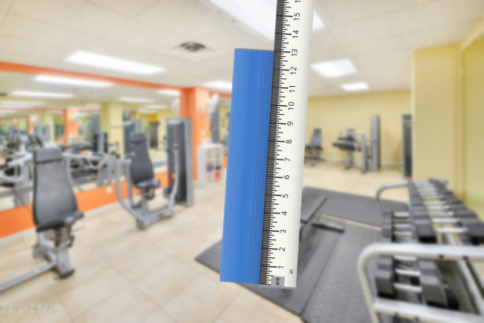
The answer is 13 in
